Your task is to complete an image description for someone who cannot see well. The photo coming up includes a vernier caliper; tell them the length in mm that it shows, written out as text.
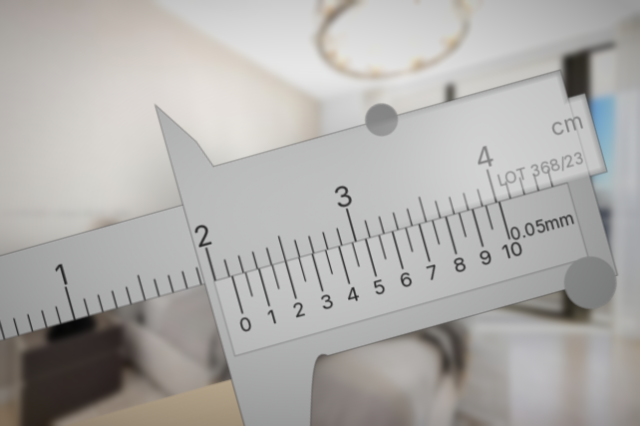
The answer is 21.2 mm
